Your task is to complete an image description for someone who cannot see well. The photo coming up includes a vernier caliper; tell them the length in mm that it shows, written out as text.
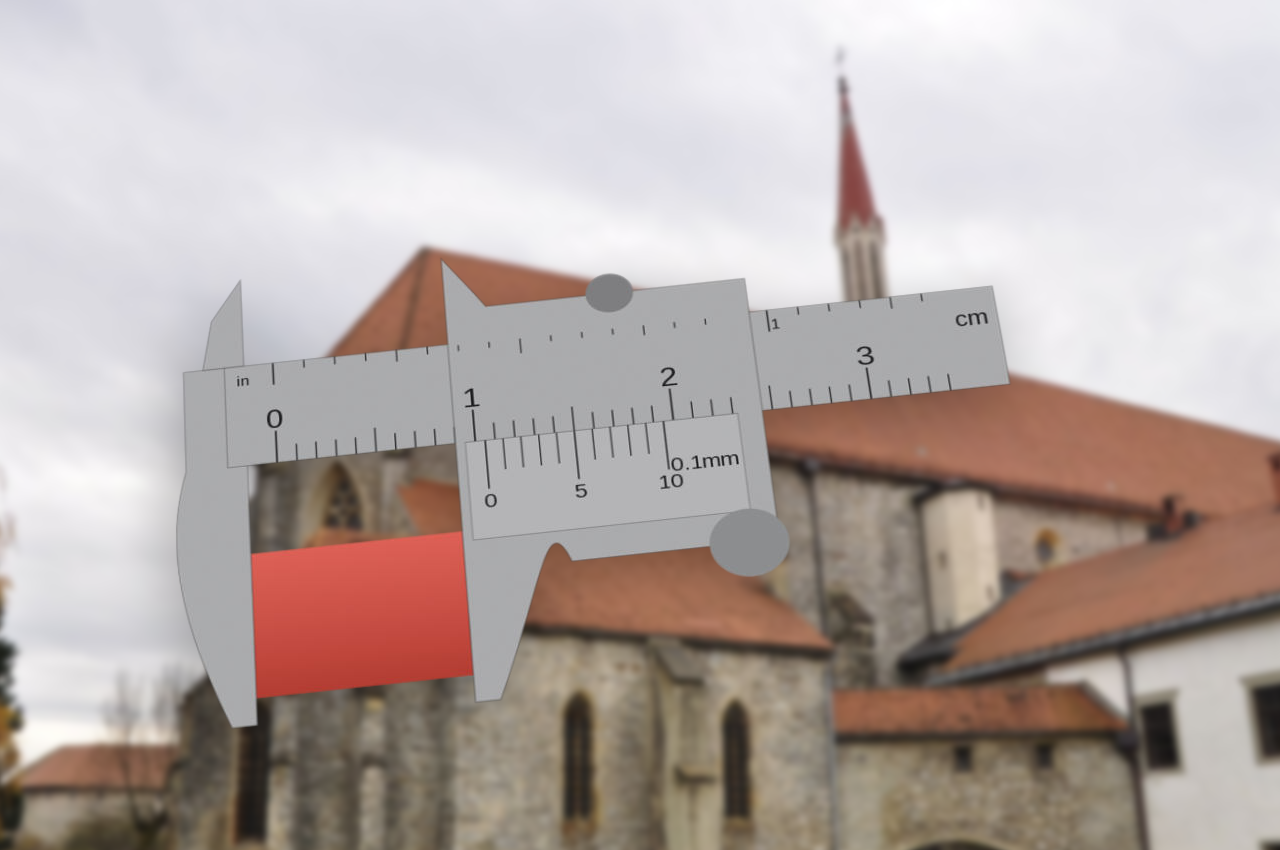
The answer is 10.5 mm
